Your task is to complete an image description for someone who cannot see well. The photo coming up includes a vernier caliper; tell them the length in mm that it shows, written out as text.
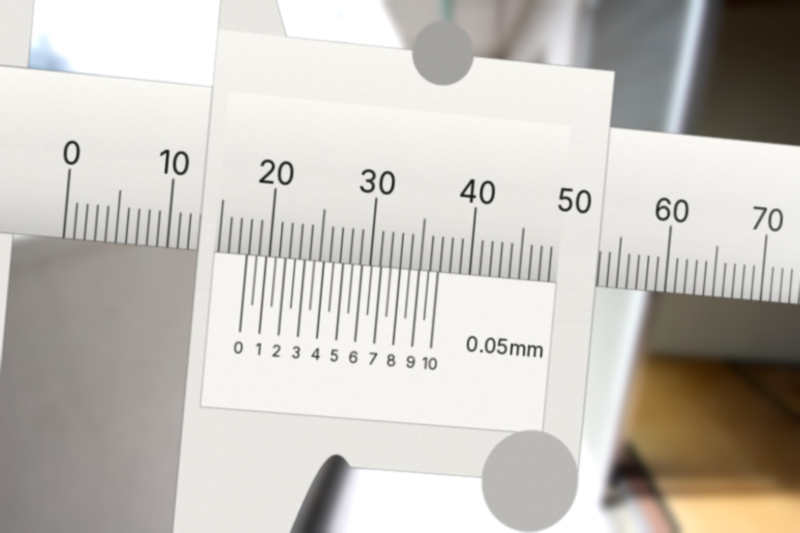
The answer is 17.8 mm
